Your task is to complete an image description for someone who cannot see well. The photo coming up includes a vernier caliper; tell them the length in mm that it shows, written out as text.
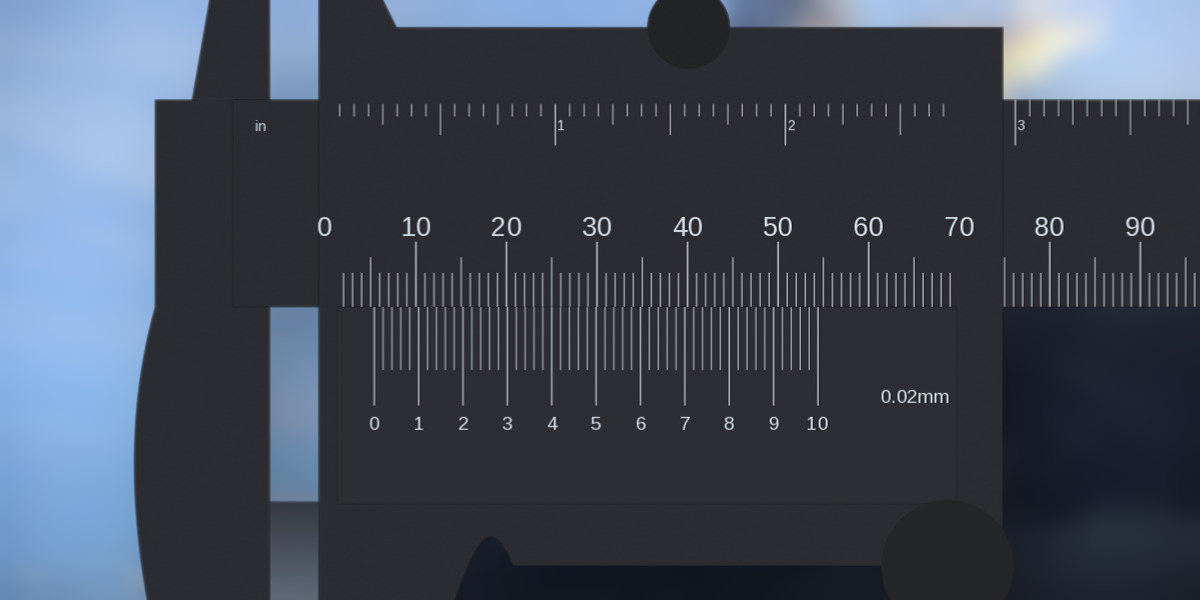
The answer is 5.4 mm
